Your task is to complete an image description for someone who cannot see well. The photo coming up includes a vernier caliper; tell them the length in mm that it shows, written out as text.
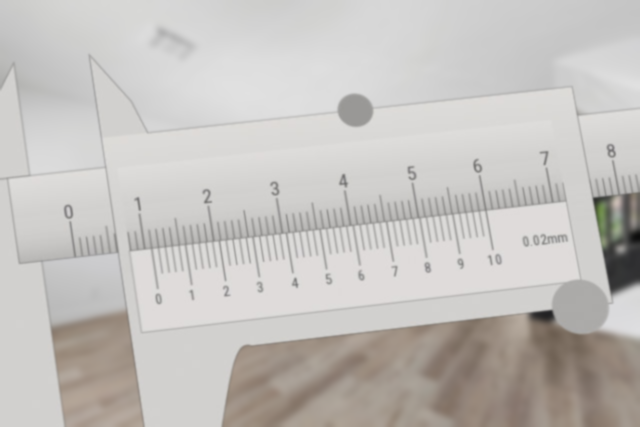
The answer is 11.0 mm
